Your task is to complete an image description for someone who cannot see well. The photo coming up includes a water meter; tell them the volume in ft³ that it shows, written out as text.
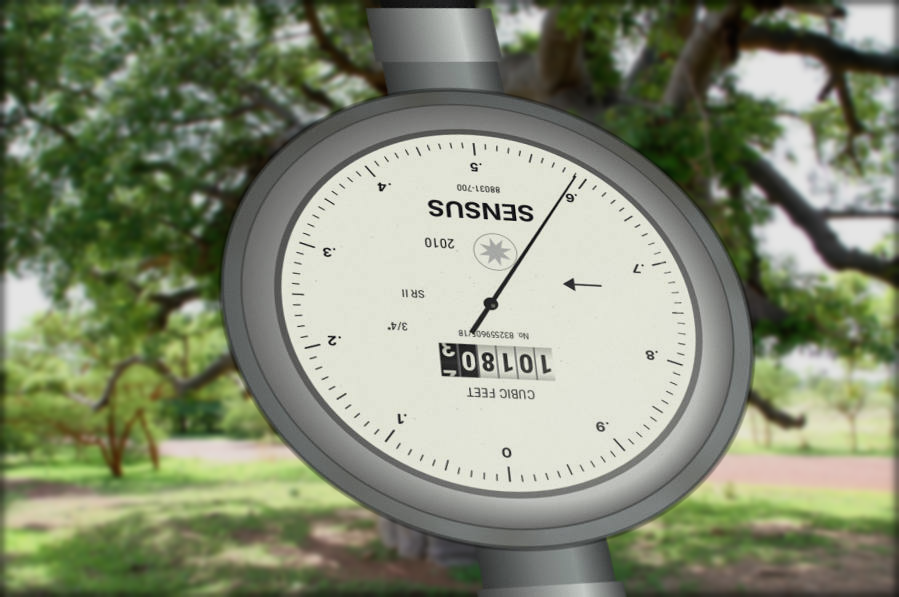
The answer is 101802.59 ft³
